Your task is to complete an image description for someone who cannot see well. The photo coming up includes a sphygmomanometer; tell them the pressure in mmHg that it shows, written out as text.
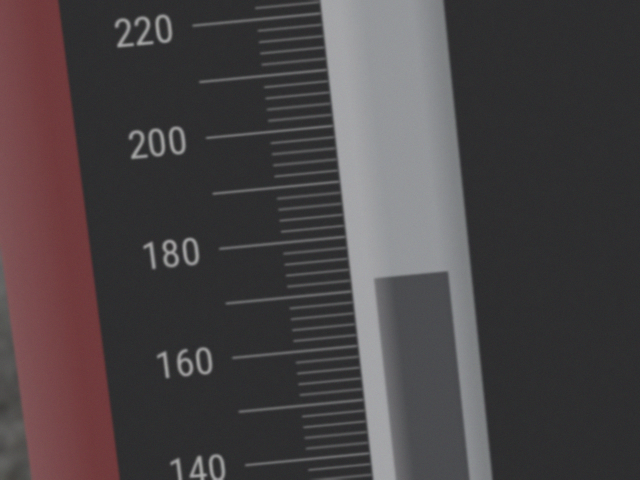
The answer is 172 mmHg
